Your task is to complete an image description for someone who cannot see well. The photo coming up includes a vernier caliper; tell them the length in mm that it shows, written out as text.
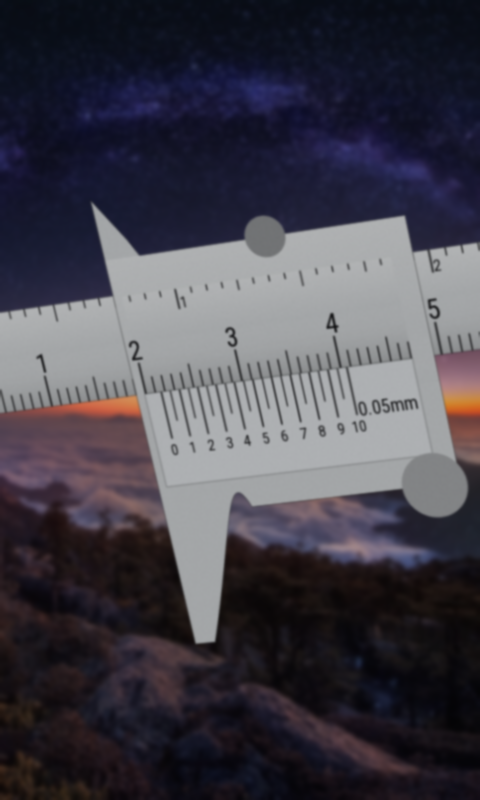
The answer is 21.6 mm
